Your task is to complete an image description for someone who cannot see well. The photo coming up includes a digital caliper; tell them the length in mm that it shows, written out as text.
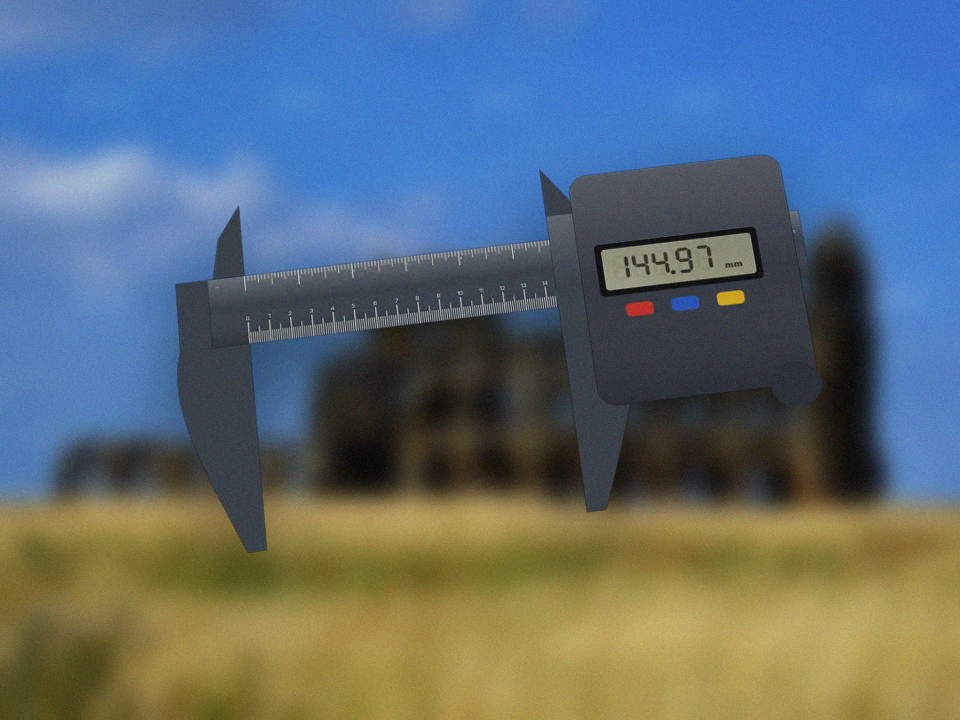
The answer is 144.97 mm
